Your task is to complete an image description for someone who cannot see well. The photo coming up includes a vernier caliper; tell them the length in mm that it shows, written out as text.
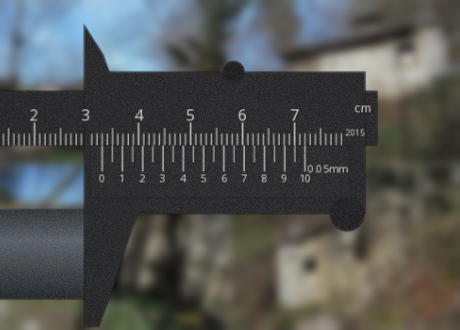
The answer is 33.0 mm
